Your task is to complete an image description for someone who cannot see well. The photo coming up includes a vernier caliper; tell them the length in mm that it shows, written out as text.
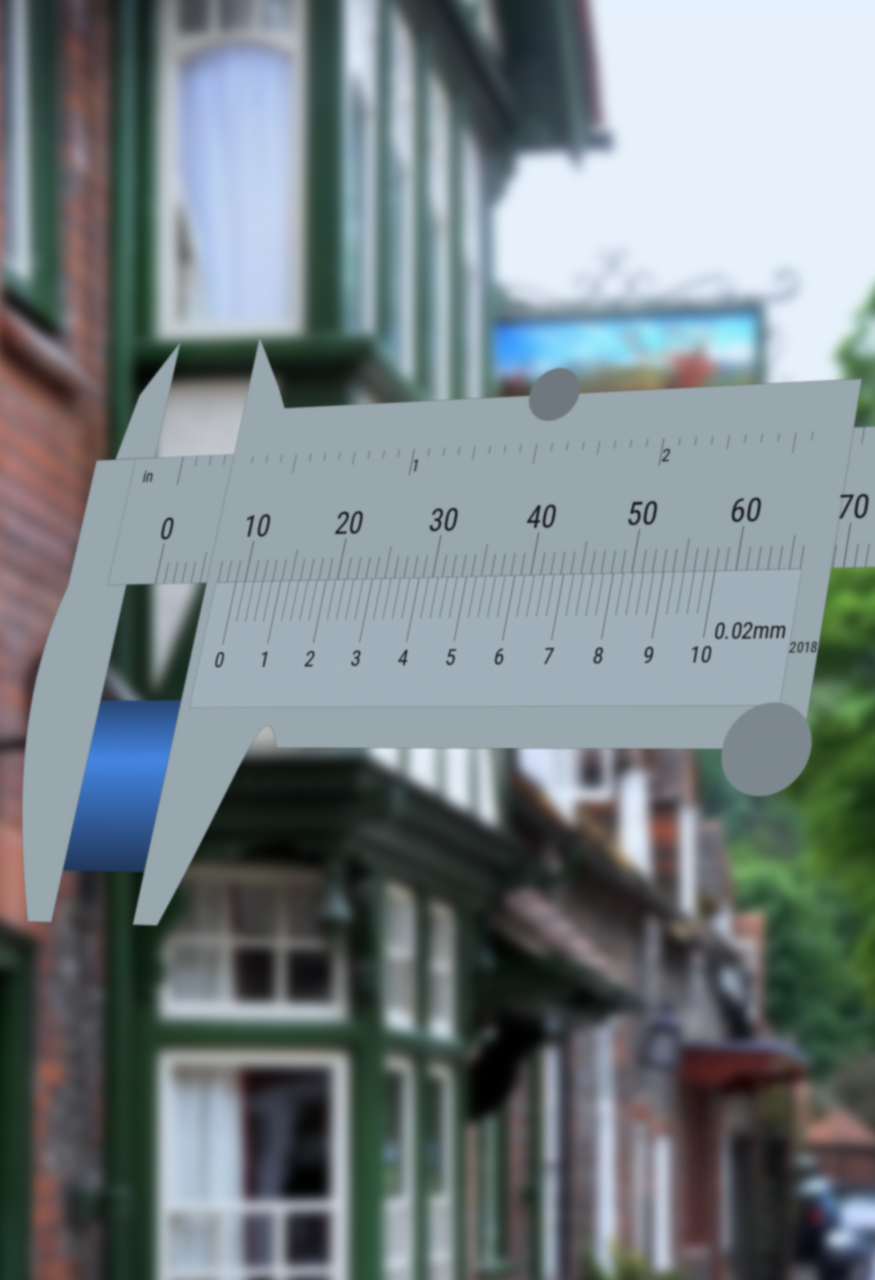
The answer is 9.0 mm
